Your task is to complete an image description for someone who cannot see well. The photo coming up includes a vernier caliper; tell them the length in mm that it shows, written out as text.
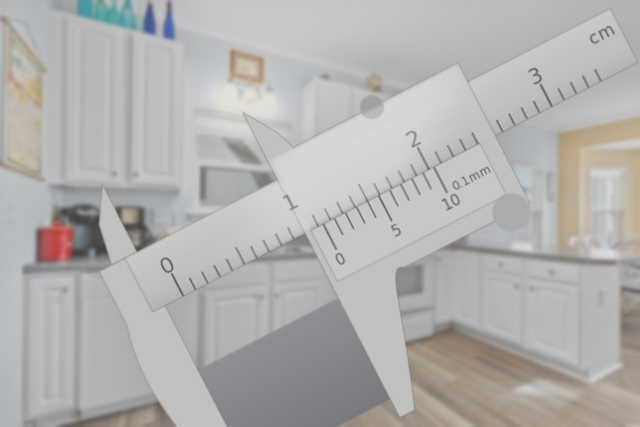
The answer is 11.4 mm
